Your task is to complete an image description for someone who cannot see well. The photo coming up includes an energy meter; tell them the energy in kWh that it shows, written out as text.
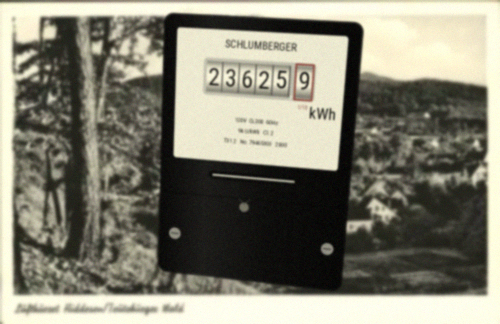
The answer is 23625.9 kWh
